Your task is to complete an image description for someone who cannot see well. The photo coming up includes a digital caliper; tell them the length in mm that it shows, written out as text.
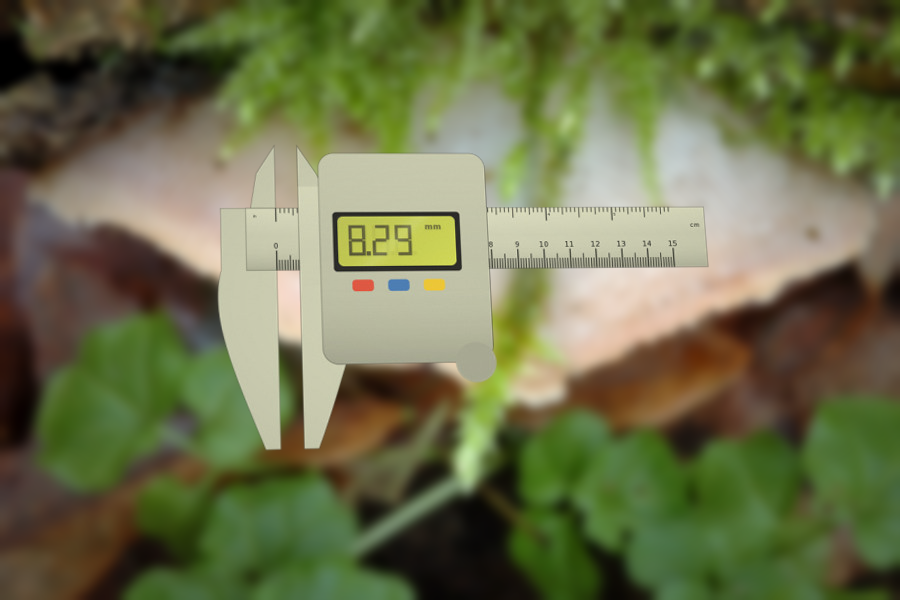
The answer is 8.29 mm
